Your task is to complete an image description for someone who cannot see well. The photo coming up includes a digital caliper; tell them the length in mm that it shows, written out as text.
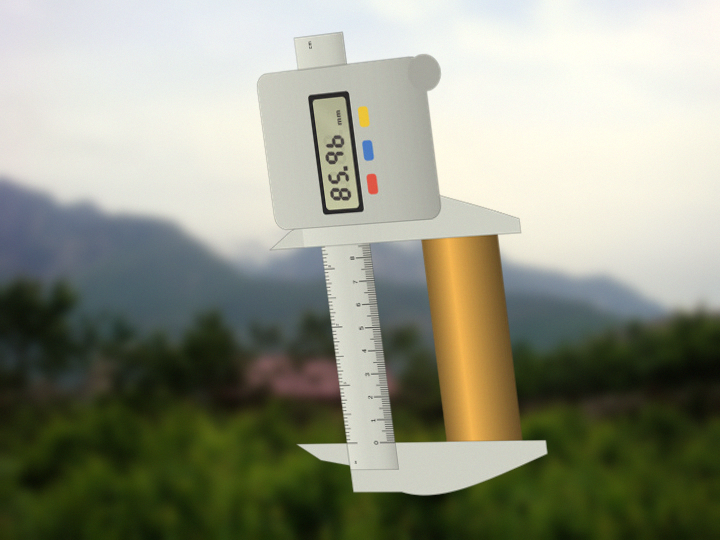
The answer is 85.96 mm
